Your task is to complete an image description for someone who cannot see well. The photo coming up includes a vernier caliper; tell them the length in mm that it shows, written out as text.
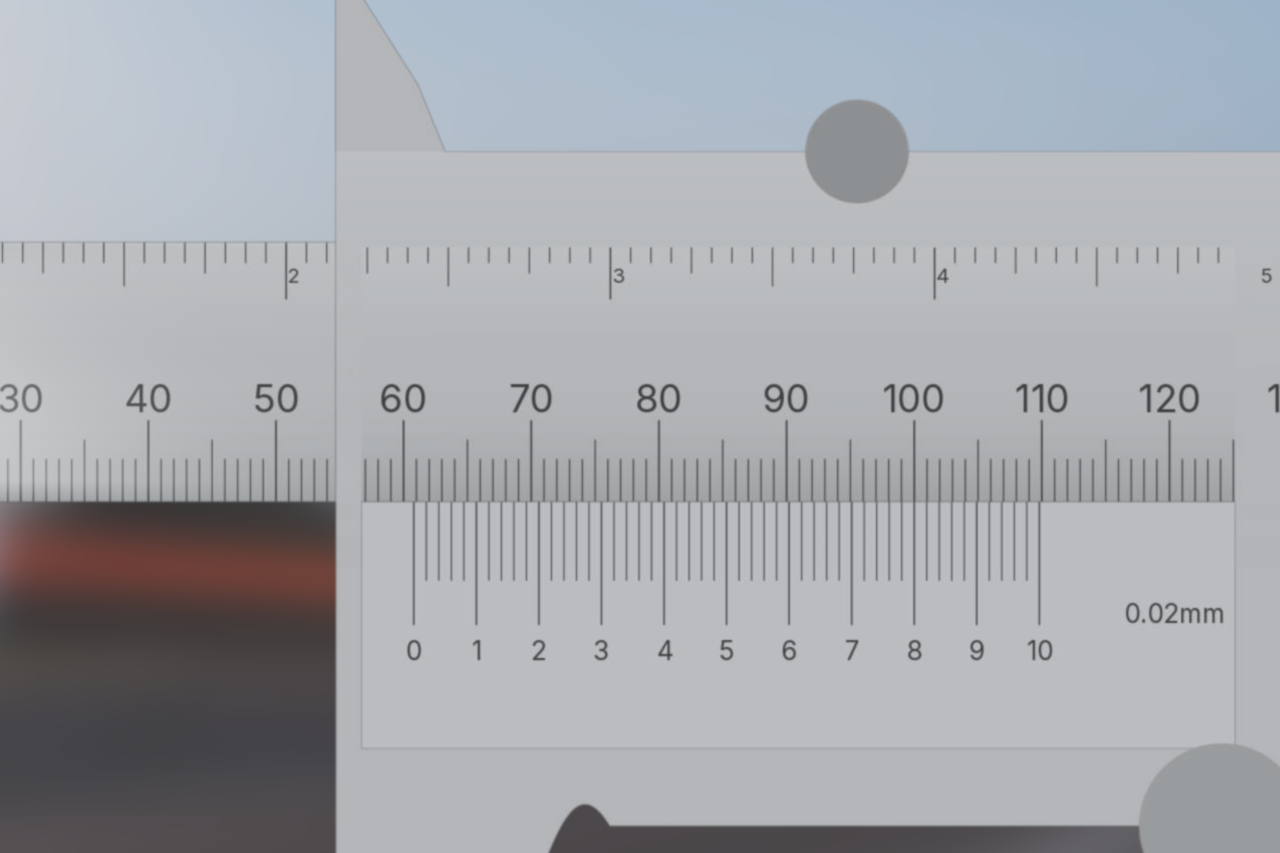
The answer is 60.8 mm
